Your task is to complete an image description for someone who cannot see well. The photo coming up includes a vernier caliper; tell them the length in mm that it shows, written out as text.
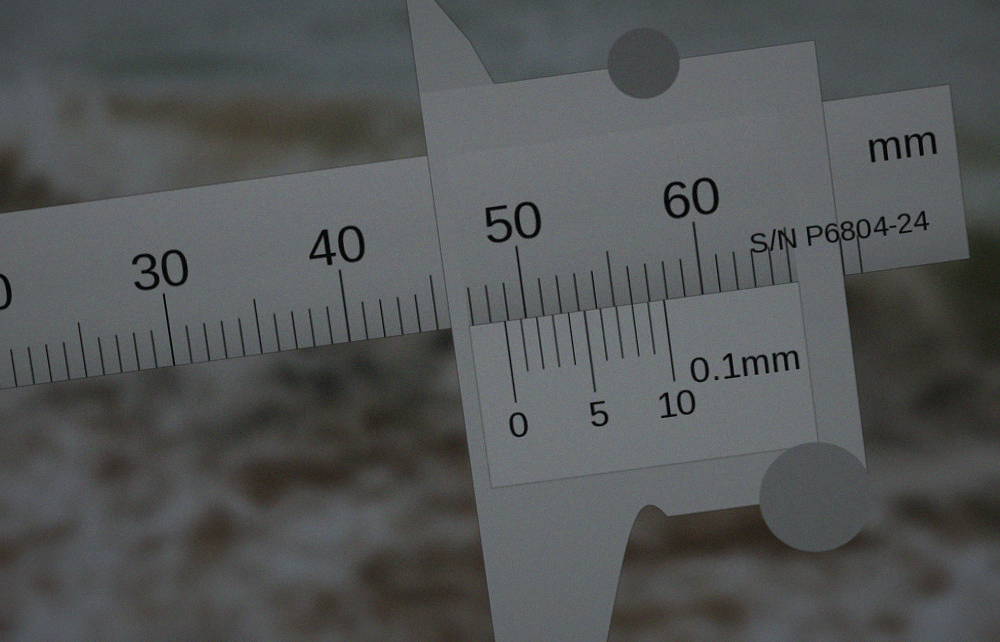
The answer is 48.8 mm
